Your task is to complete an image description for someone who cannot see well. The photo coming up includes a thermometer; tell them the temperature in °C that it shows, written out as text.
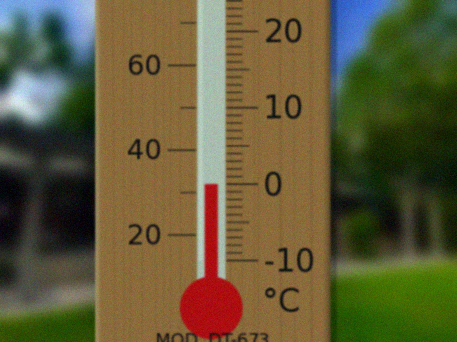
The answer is 0 °C
